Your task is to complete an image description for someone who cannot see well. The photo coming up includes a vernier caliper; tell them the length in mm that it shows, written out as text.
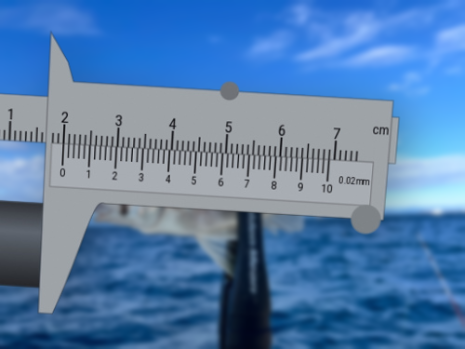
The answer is 20.0 mm
